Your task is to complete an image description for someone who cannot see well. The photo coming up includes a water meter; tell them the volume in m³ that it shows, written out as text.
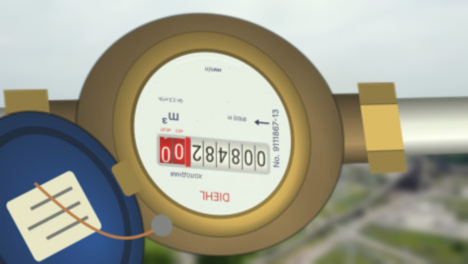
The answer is 8482.00 m³
